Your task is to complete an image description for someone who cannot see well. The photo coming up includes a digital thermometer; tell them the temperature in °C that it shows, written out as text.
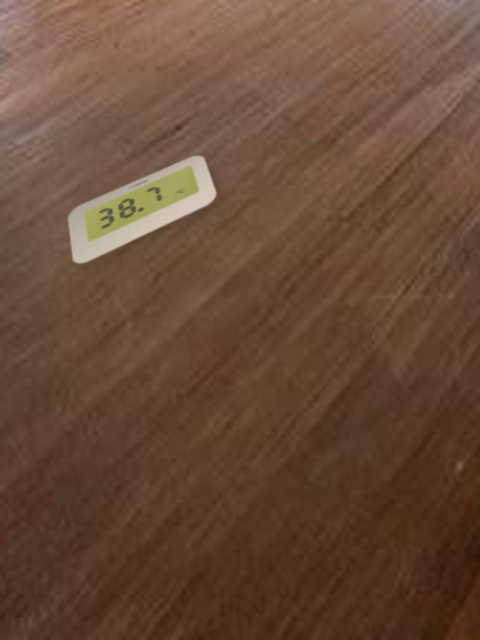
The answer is 38.7 °C
